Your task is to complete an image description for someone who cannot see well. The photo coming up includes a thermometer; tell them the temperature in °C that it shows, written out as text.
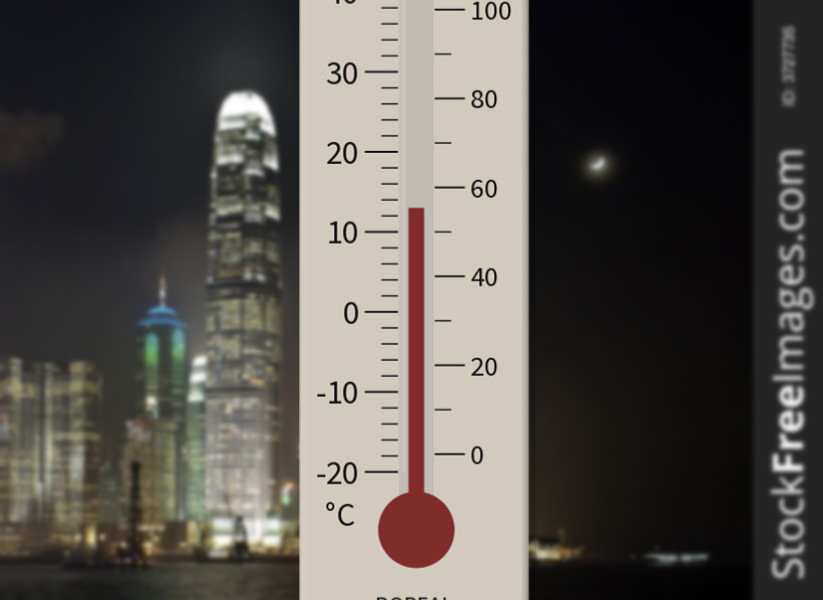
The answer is 13 °C
